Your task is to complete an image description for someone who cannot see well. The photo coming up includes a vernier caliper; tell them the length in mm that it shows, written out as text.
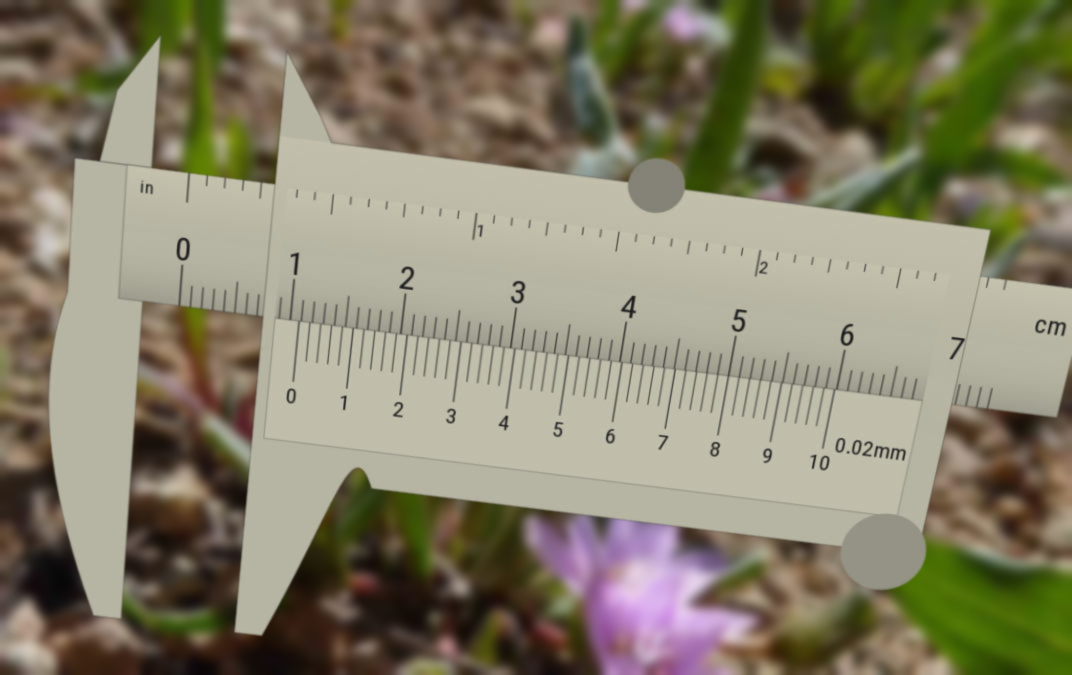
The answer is 10.8 mm
